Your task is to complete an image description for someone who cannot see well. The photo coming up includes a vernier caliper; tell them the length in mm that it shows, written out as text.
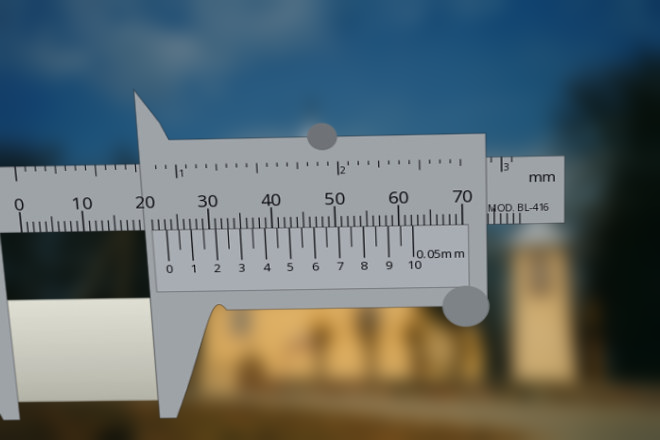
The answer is 23.2 mm
